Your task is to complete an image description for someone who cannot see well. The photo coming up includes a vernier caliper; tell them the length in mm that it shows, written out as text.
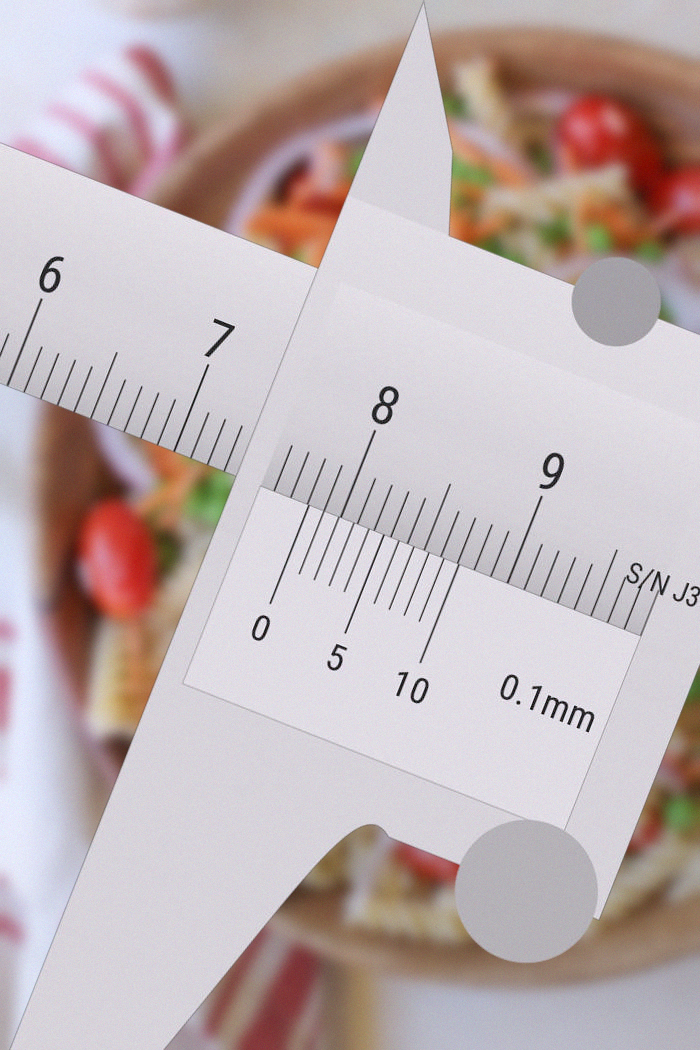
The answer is 78.1 mm
